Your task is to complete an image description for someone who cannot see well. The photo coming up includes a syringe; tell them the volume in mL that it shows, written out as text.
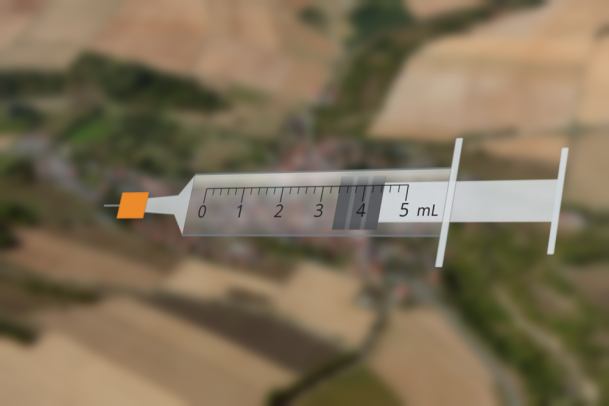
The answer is 3.4 mL
